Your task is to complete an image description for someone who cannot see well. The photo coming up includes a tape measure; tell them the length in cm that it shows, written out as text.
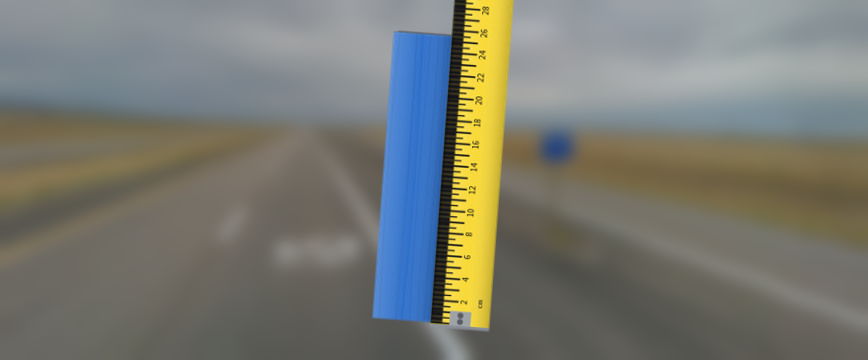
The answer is 25.5 cm
